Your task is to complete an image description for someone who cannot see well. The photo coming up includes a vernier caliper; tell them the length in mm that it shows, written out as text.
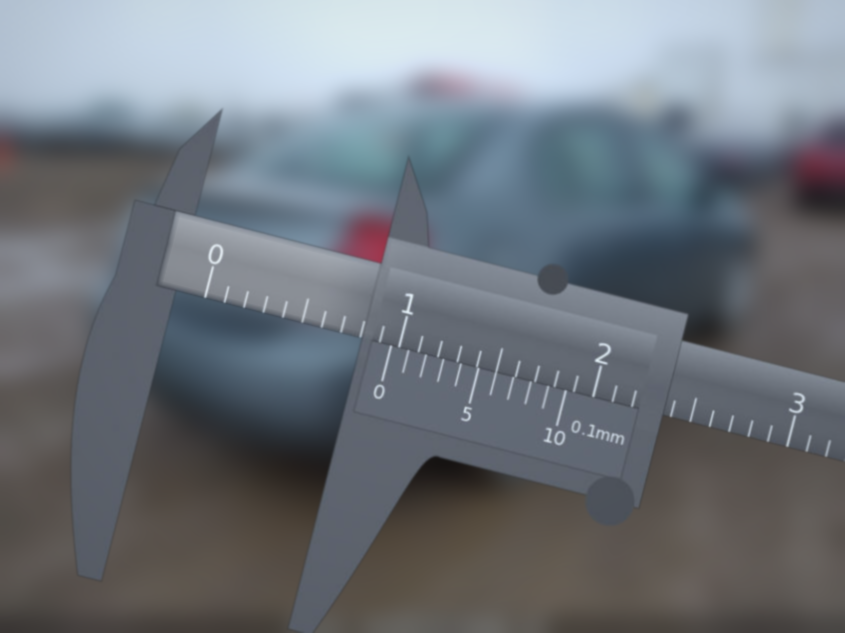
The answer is 9.6 mm
